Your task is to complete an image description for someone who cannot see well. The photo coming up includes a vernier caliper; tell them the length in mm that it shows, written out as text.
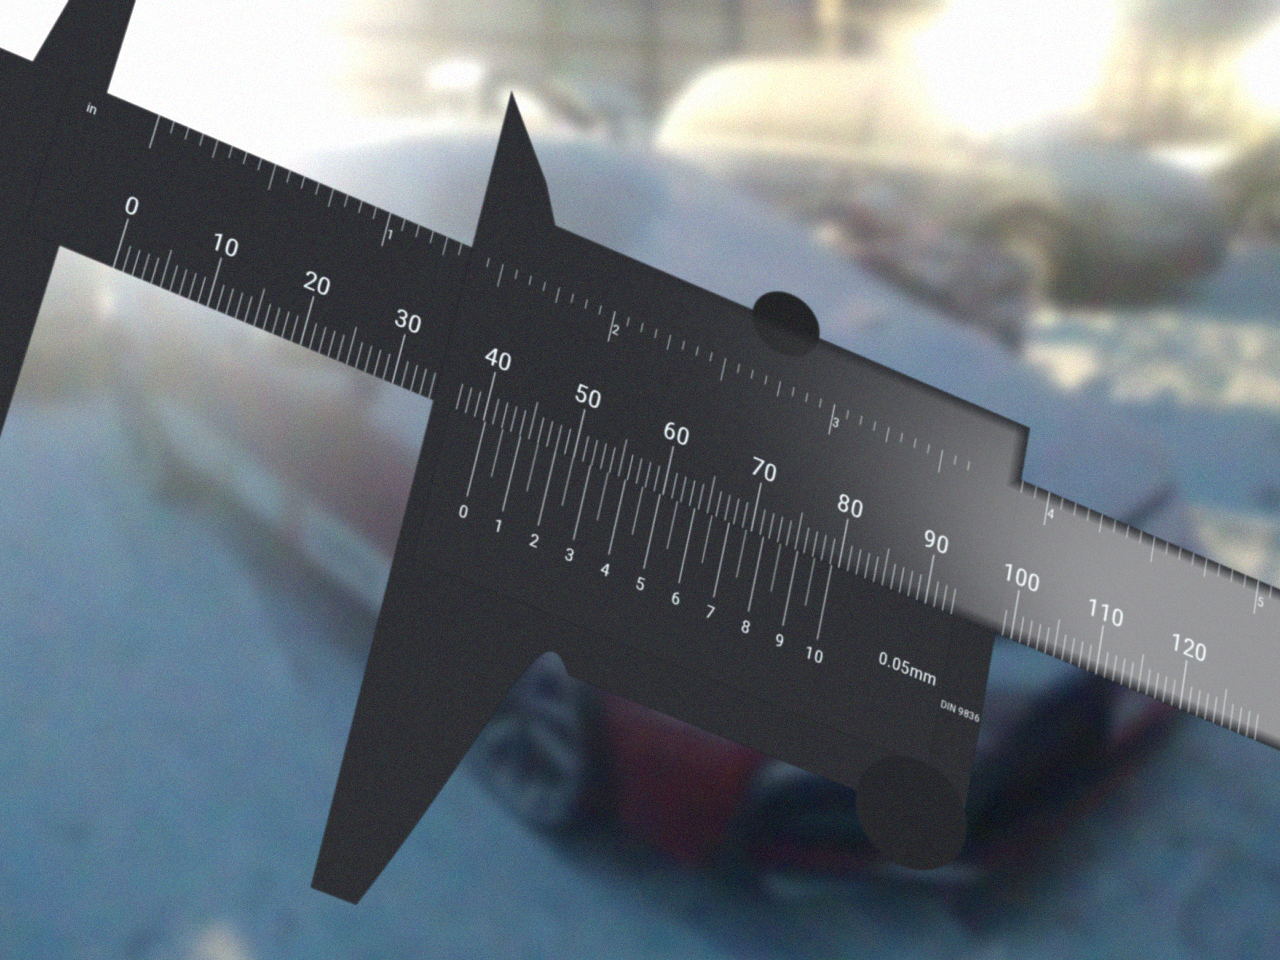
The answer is 40.2 mm
